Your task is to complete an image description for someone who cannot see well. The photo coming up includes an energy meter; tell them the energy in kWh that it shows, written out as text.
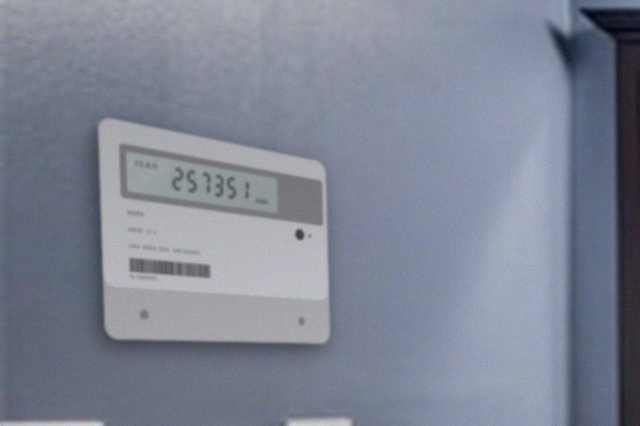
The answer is 257351 kWh
